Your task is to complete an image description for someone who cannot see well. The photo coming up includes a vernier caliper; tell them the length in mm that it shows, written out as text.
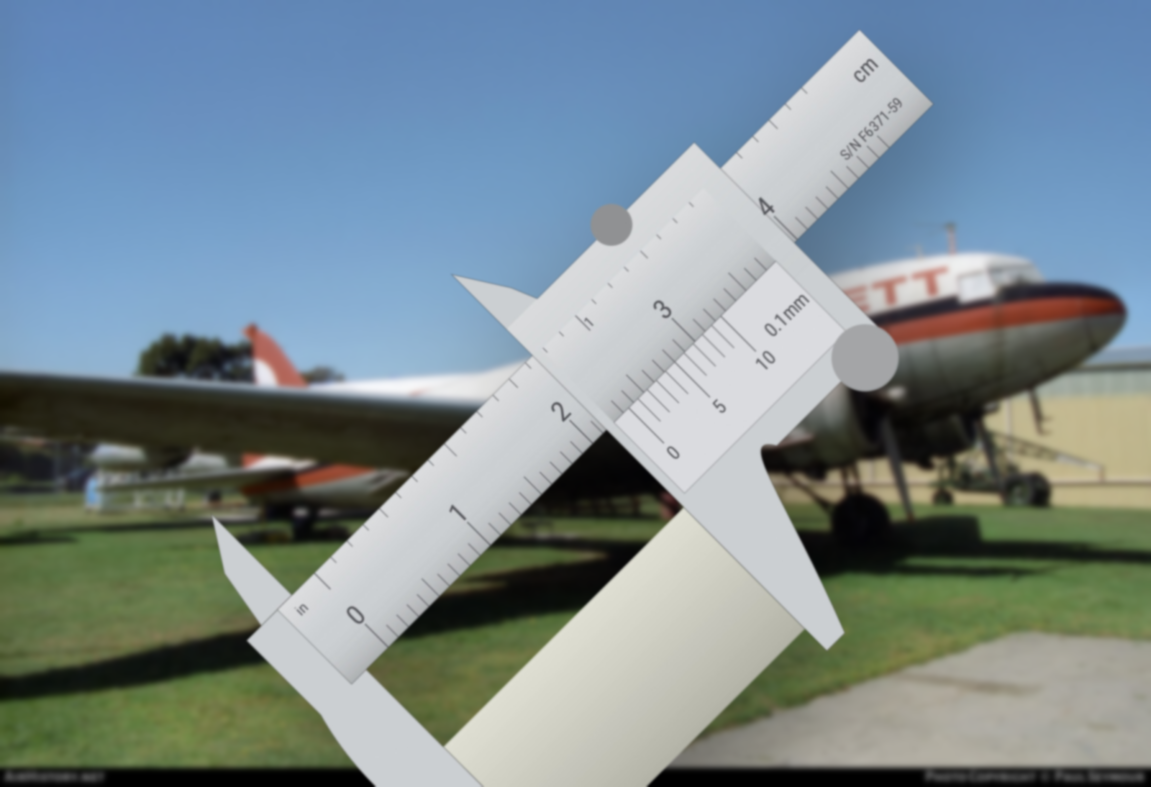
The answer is 23.5 mm
